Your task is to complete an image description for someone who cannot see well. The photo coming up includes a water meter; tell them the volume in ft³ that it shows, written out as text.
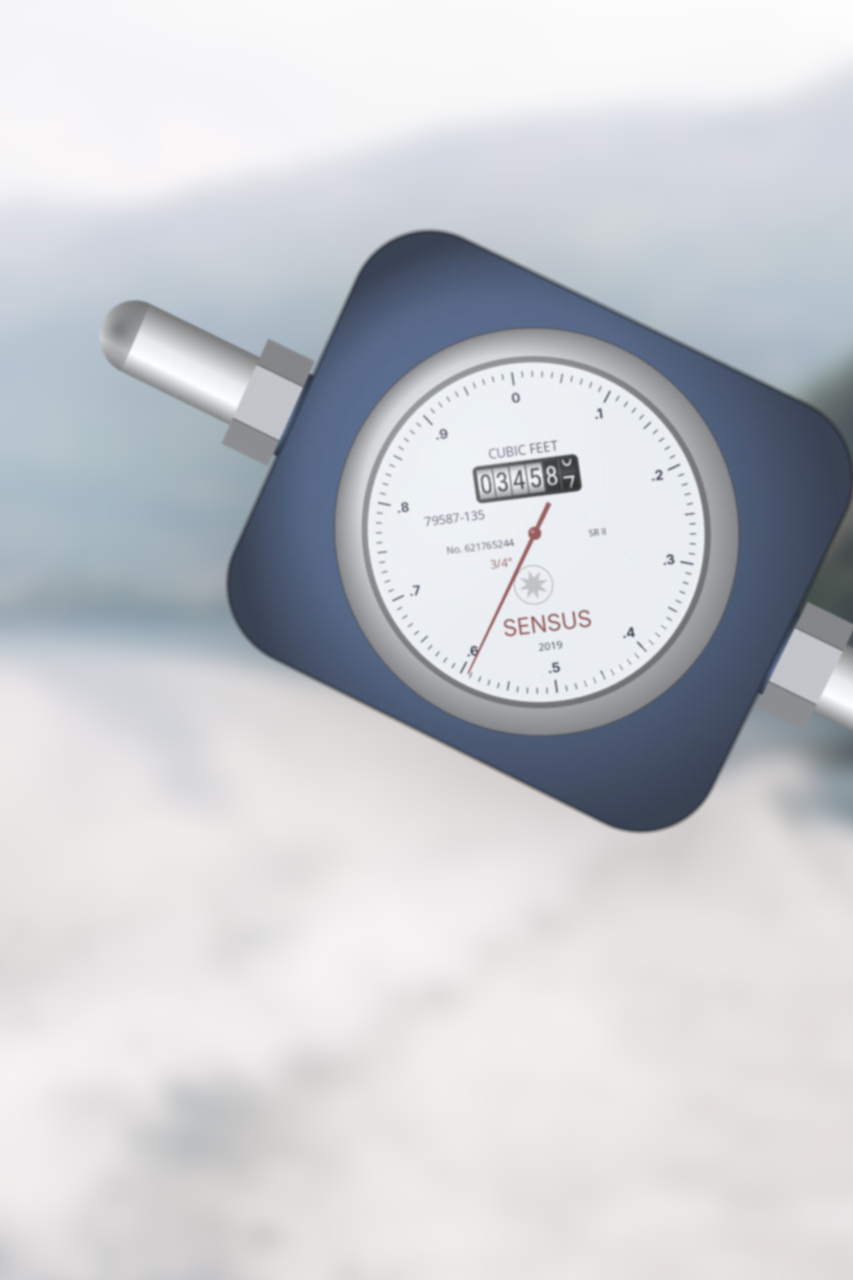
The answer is 34586.59 ft³
